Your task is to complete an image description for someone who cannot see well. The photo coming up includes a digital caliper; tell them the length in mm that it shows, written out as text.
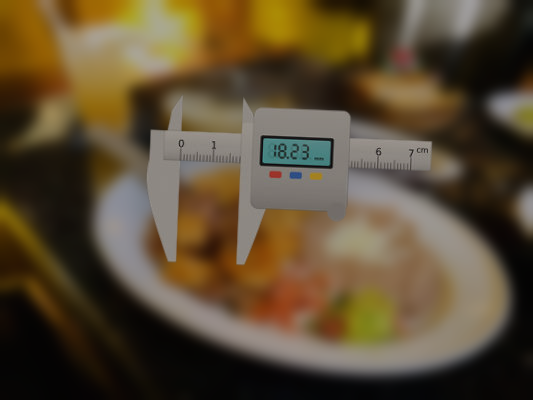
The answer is 18.23 mm
